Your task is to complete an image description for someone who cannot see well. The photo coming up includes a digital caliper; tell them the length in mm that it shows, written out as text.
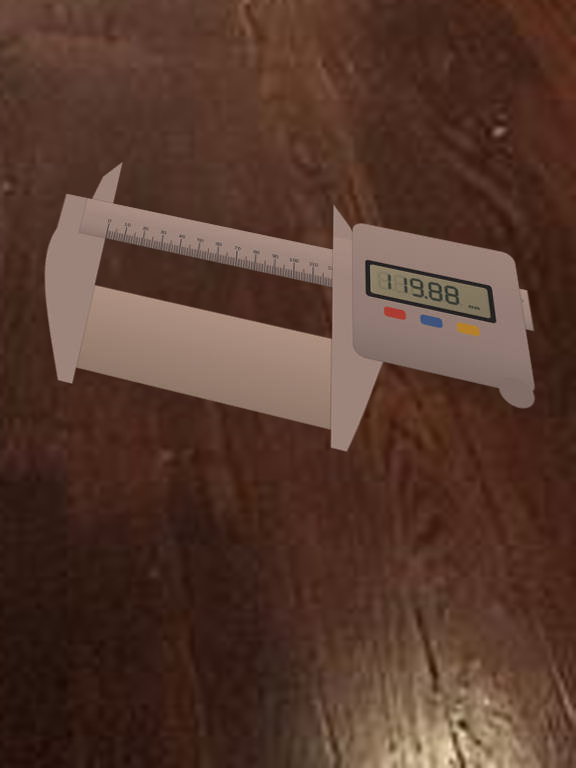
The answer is 119.88 mm
